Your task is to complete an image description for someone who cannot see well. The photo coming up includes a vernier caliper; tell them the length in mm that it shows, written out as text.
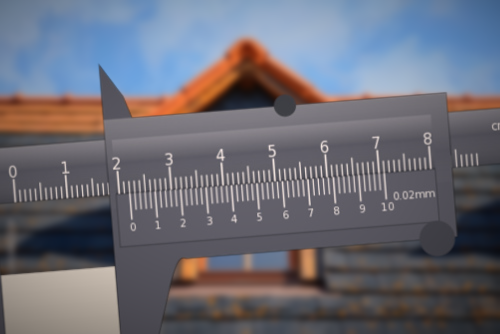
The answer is 22.0 mm
